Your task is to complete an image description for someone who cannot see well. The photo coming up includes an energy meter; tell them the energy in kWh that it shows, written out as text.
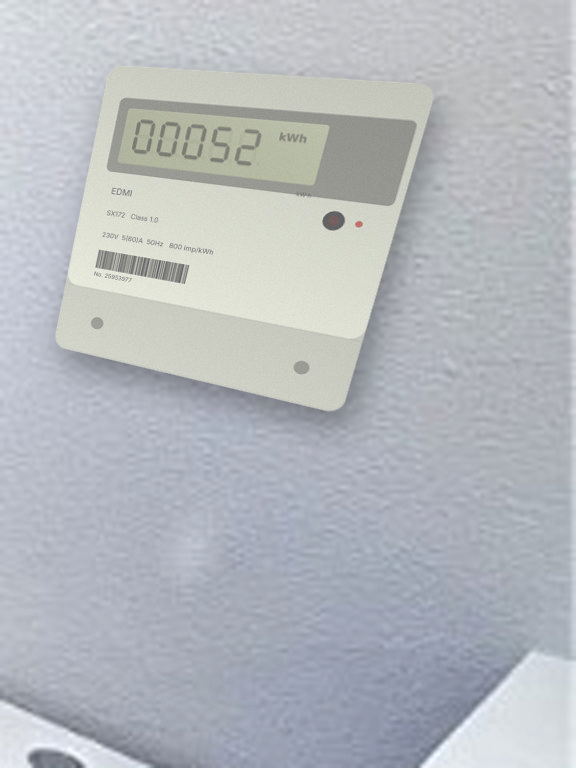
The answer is 52 kWh
